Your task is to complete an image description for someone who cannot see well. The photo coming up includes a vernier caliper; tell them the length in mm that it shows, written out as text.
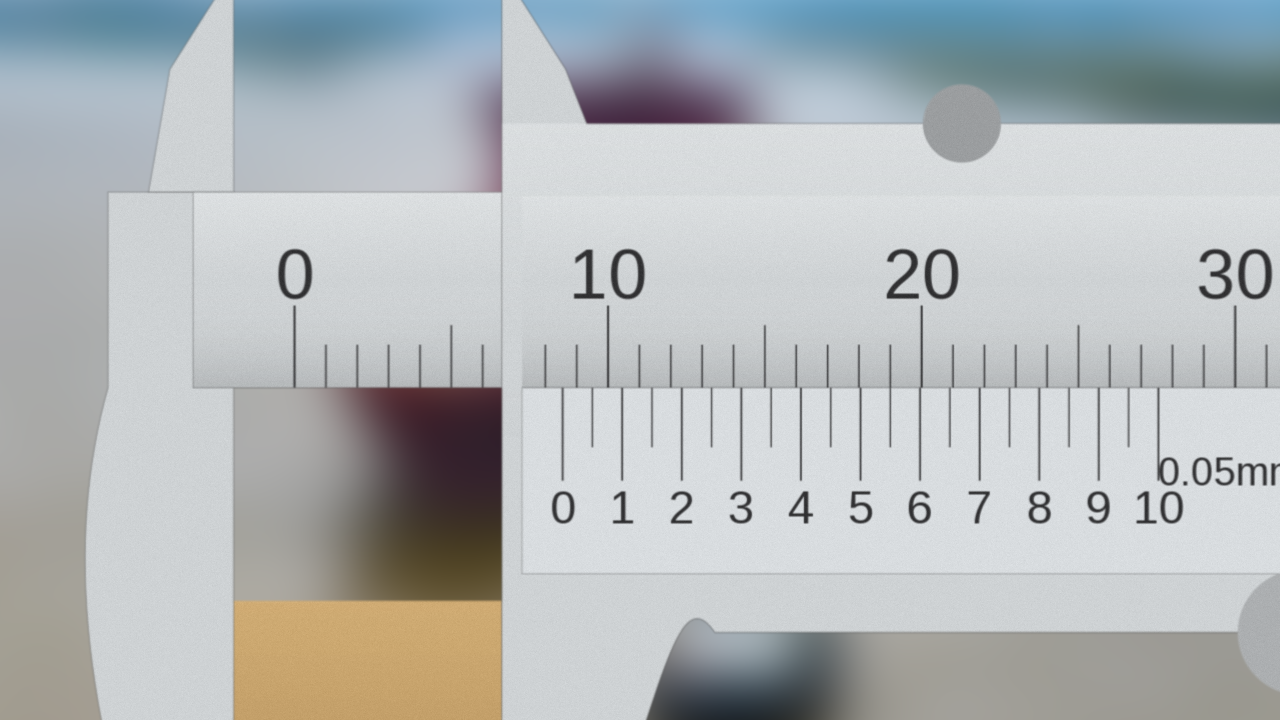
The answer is 8.55 mm
